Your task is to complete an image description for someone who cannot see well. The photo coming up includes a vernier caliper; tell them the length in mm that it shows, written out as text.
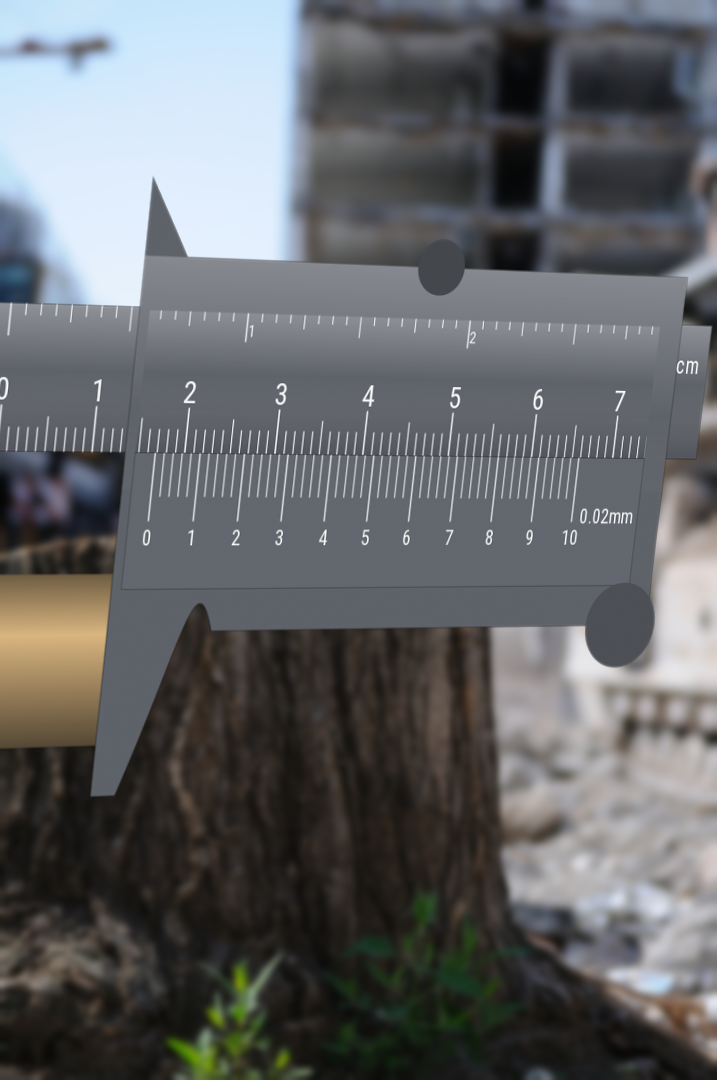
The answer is 16.8 mm
